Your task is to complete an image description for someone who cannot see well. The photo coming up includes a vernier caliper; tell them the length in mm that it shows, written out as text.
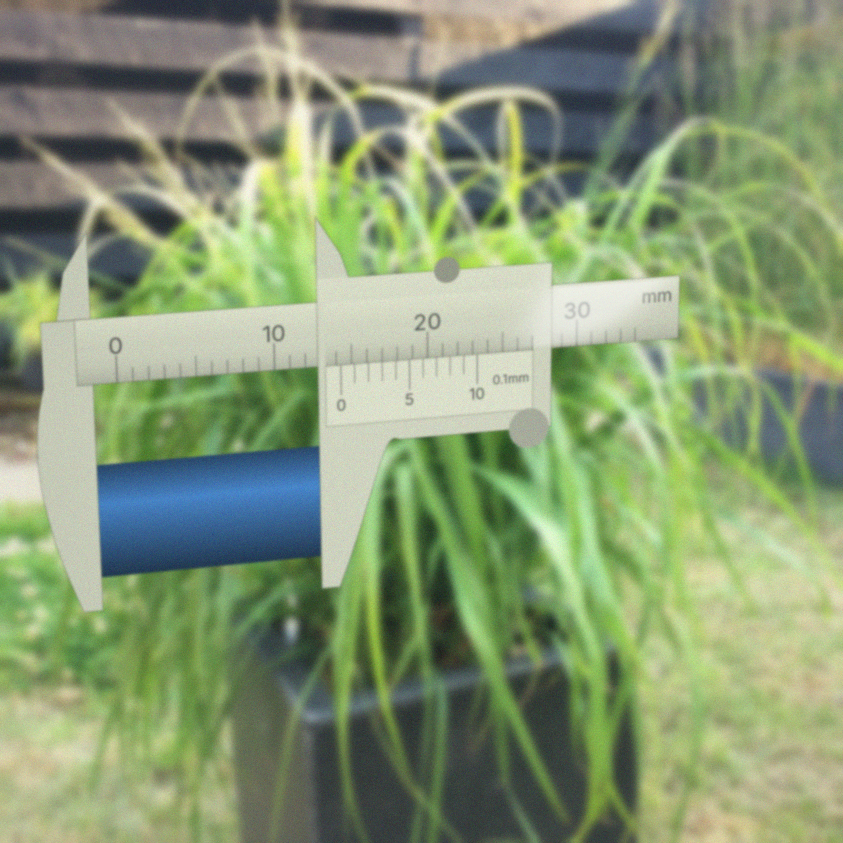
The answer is 14.3 mm
